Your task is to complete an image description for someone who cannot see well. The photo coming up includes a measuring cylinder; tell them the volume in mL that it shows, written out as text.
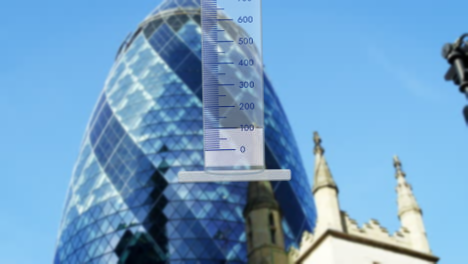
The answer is 100 mL
